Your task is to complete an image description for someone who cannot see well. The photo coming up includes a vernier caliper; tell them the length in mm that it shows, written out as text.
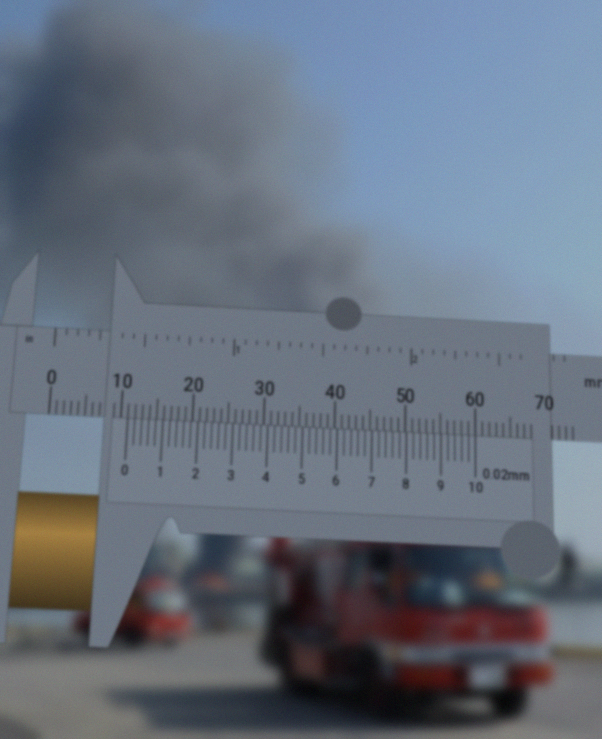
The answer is 11.0 mm
